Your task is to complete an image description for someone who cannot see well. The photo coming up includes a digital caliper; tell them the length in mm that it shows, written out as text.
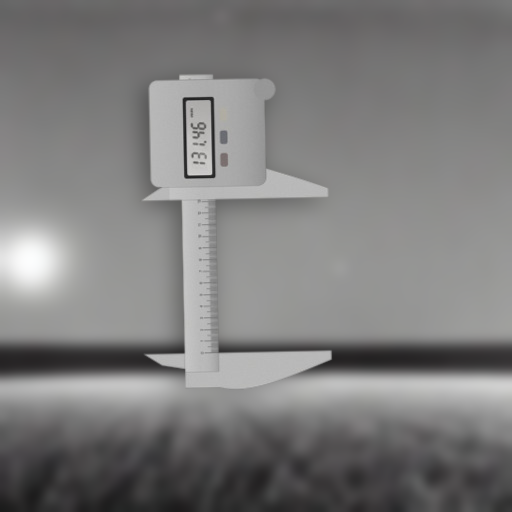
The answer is 131.46 mm
